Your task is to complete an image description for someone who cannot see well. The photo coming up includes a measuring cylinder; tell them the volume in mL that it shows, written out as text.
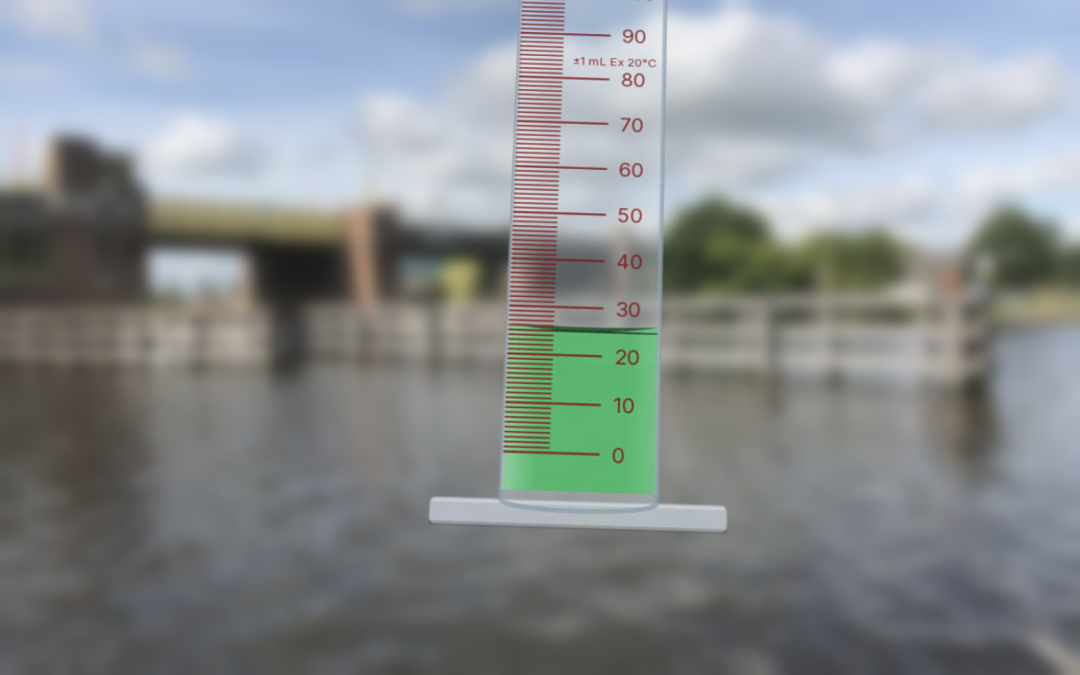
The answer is 25 mL
